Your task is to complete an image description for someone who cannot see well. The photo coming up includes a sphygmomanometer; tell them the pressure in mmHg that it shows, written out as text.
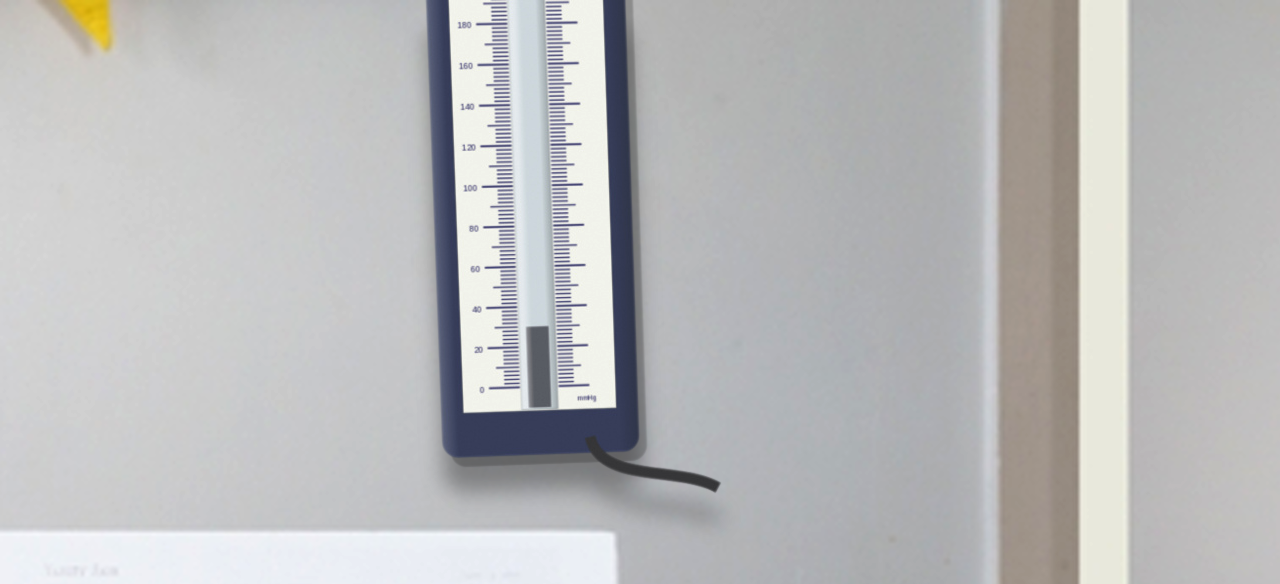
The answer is 30 mmHg
